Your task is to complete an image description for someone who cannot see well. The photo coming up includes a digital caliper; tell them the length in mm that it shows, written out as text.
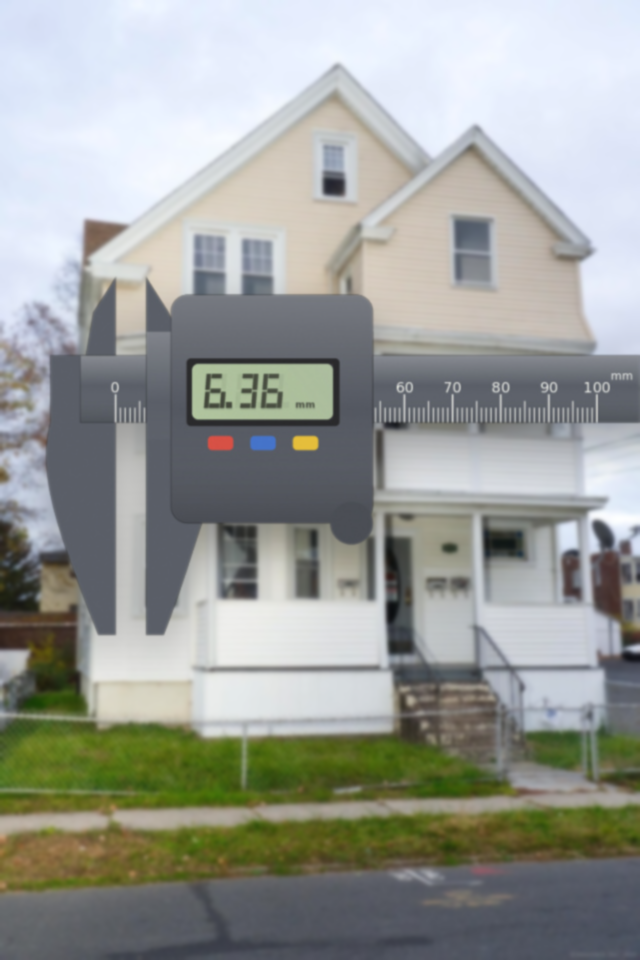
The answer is 6.36 mm
